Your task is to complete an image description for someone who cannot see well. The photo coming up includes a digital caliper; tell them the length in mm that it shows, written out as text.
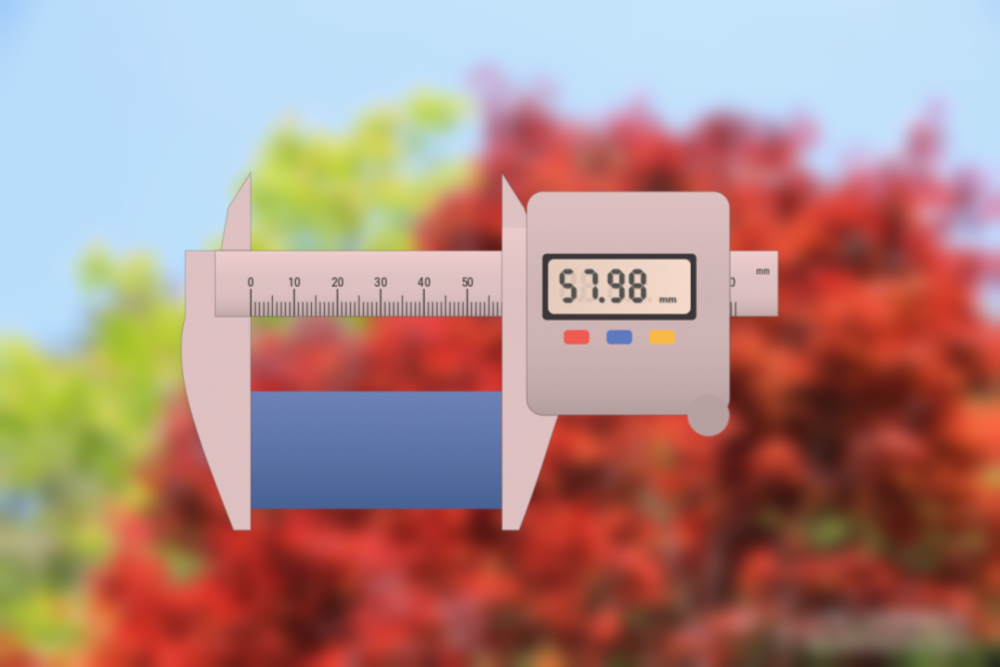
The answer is 57.98 mm
